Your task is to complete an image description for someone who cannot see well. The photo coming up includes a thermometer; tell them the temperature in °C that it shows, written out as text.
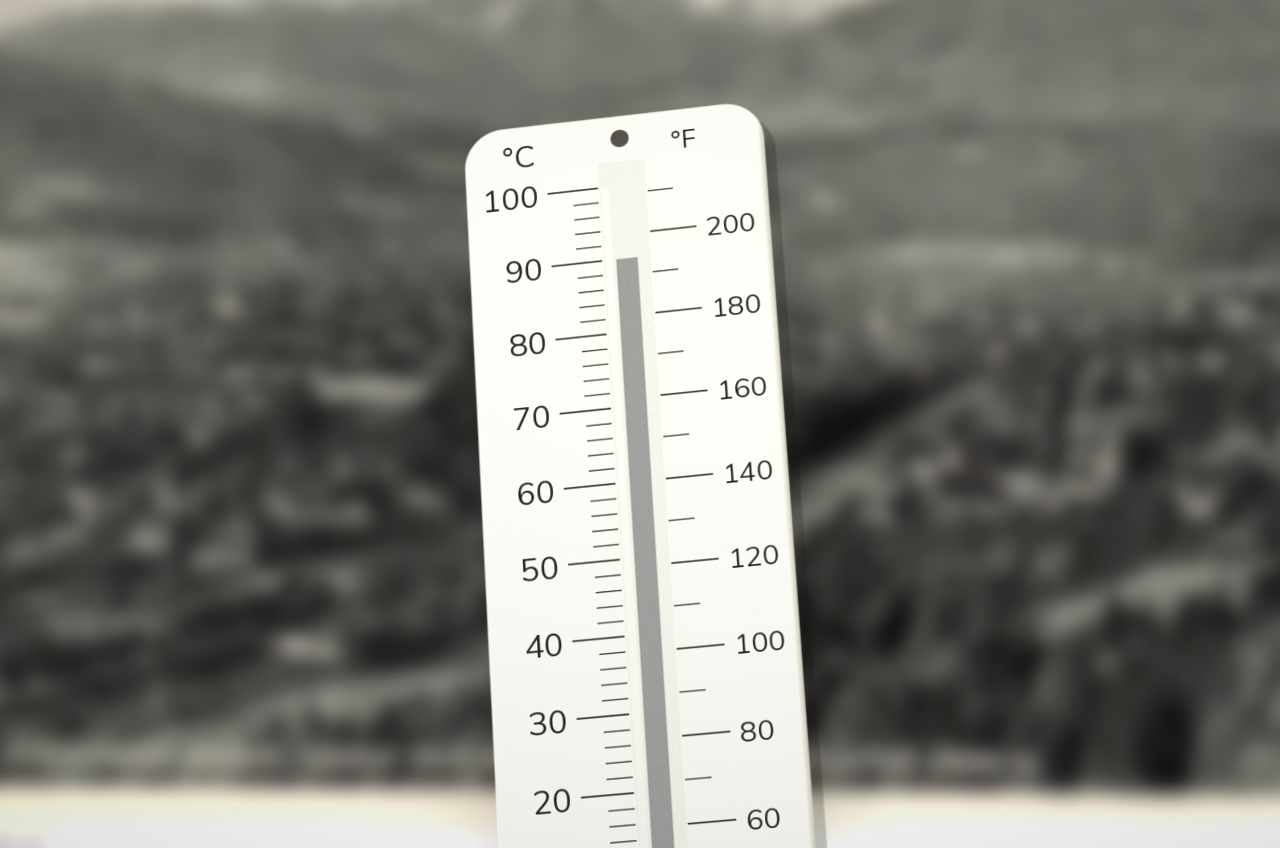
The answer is 90 °C
